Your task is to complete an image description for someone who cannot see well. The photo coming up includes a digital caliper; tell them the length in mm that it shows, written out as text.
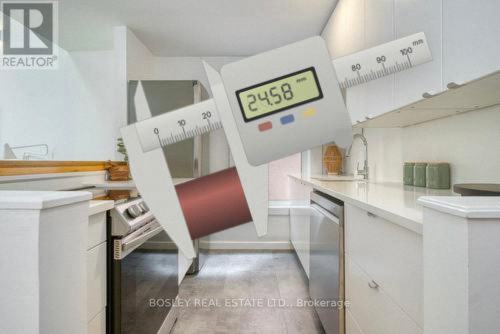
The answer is 24.58 mm
